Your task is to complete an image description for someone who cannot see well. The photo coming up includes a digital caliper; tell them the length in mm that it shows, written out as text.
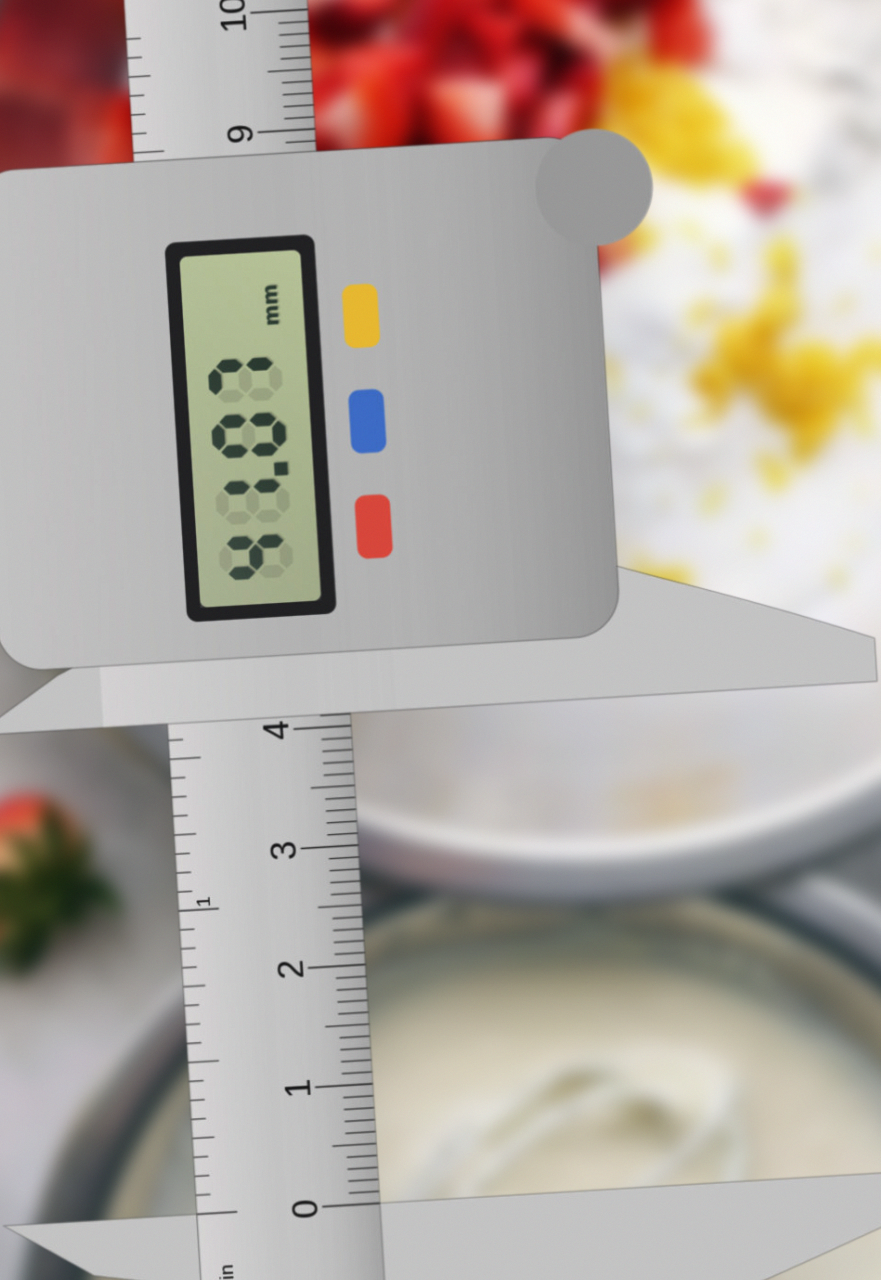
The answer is 41.07 mm
